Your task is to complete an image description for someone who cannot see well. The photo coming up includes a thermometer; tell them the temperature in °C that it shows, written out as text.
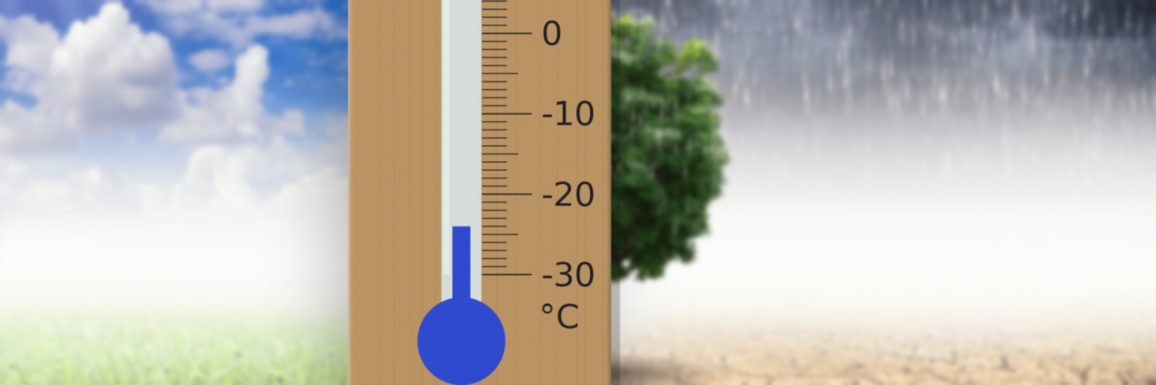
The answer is -24 °C
